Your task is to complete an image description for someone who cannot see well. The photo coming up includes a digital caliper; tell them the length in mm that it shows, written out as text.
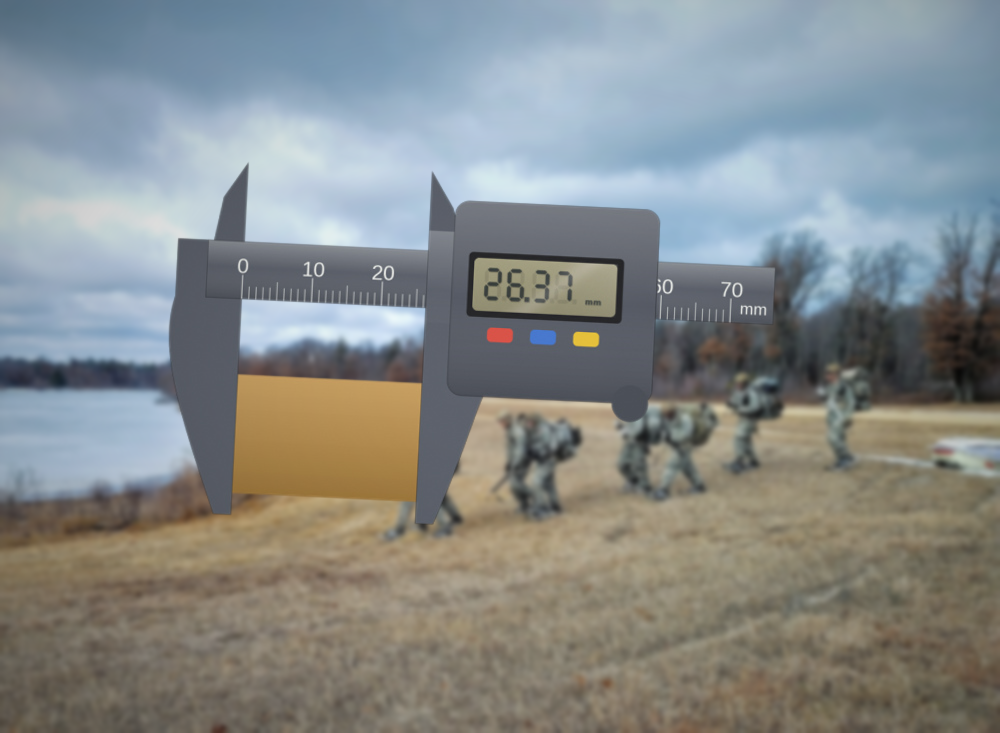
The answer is 26.37 mm
